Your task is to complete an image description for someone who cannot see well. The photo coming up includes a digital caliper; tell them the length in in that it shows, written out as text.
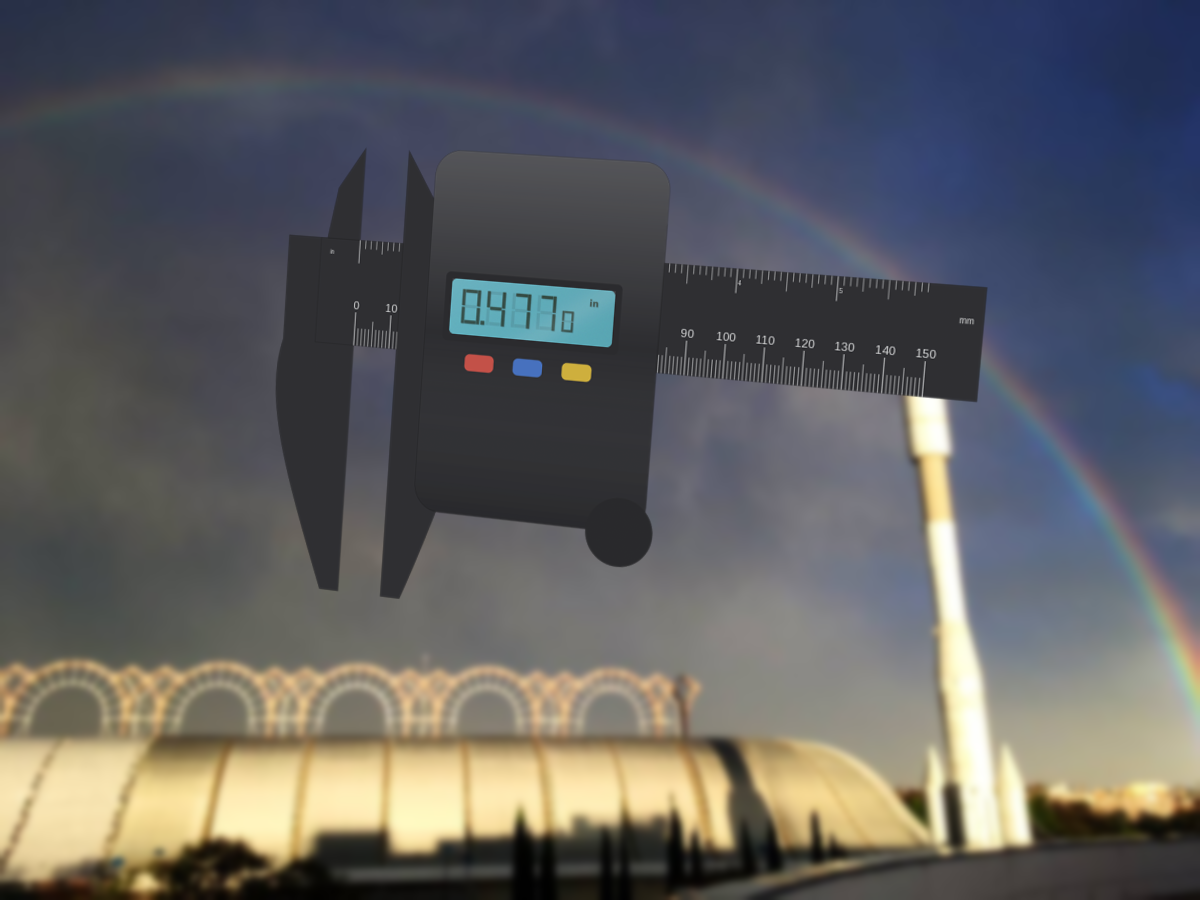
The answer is 0.4770 in
